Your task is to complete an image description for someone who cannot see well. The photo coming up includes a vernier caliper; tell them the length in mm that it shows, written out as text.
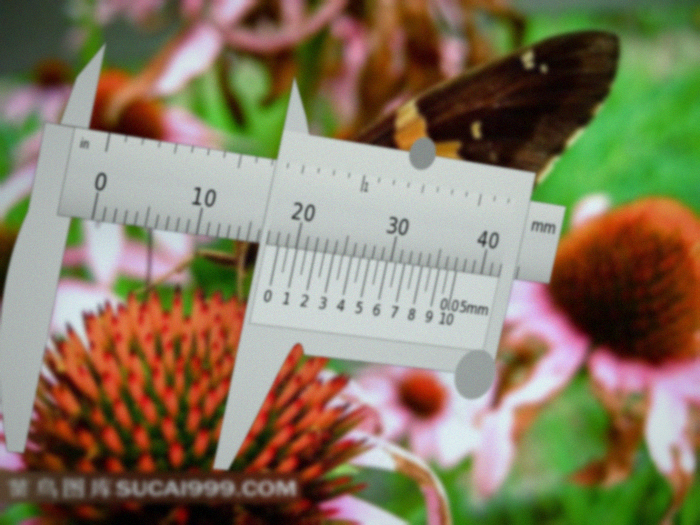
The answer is 18.2 mm
